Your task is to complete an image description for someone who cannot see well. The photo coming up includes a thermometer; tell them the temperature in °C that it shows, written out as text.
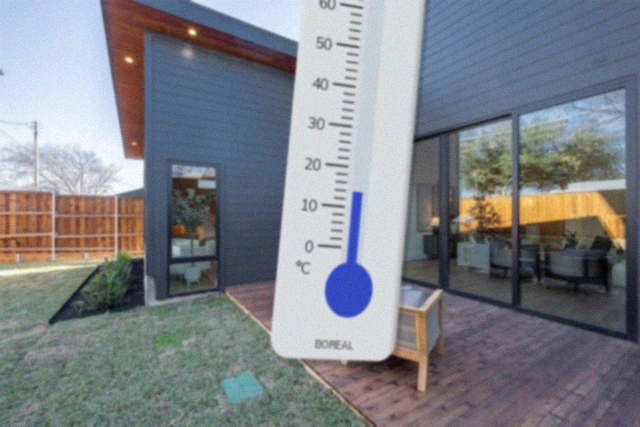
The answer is 14 °C
